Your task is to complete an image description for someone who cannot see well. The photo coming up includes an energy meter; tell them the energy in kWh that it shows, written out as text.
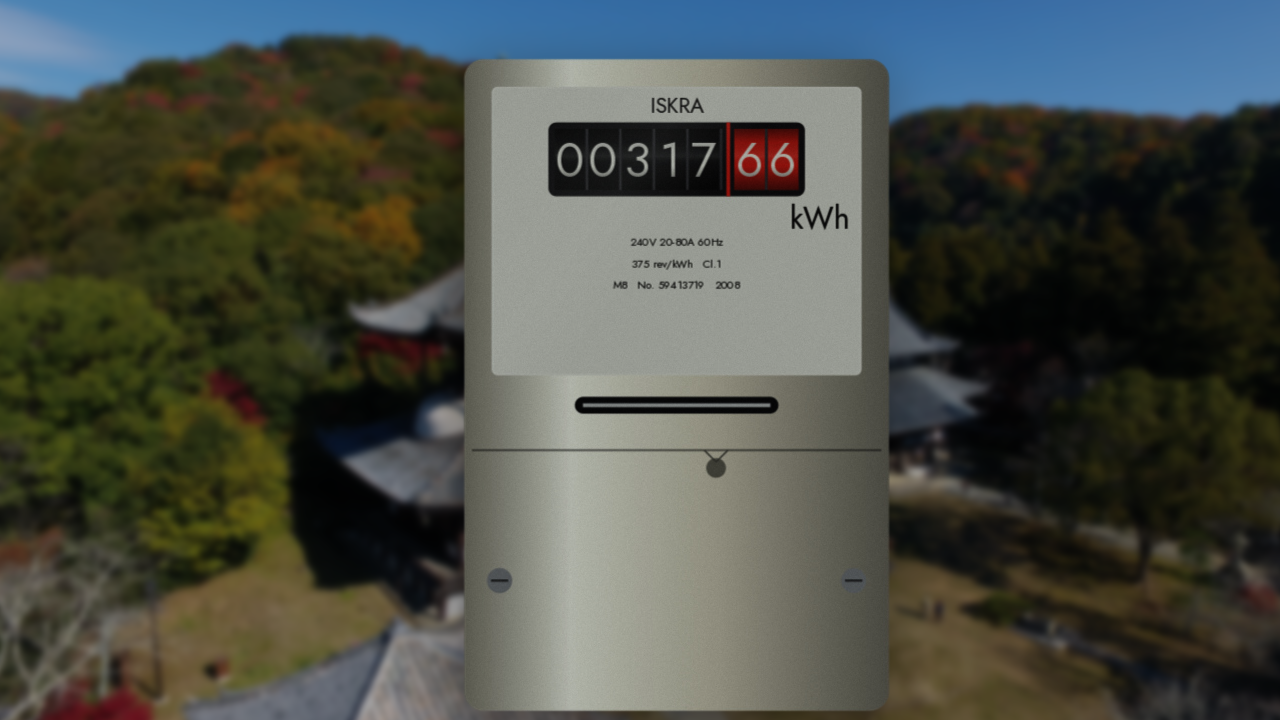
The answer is 317.66 kWh
